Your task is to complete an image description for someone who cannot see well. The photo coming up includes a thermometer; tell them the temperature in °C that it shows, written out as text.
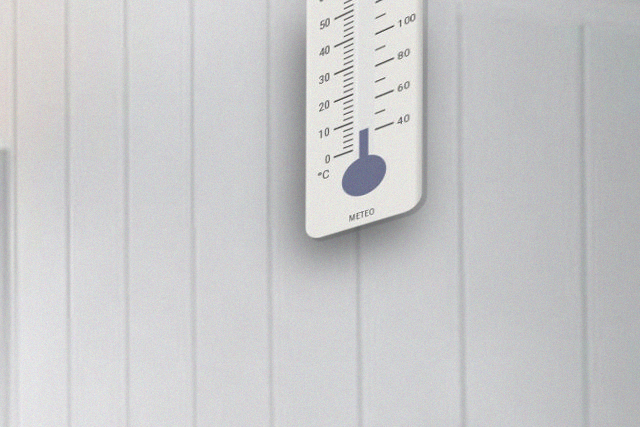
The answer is 6 °C
